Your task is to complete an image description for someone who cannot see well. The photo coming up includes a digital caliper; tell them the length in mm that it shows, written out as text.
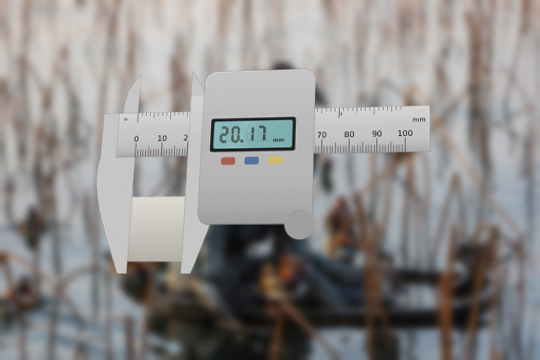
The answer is 20.17 mm
